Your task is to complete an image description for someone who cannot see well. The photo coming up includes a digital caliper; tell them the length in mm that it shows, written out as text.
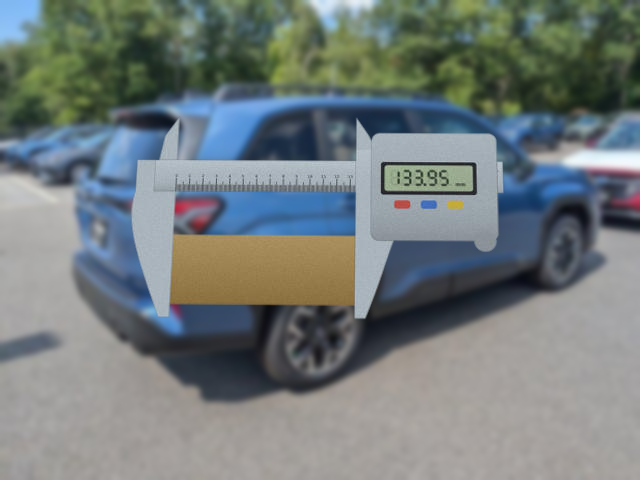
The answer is 133.95 mm
